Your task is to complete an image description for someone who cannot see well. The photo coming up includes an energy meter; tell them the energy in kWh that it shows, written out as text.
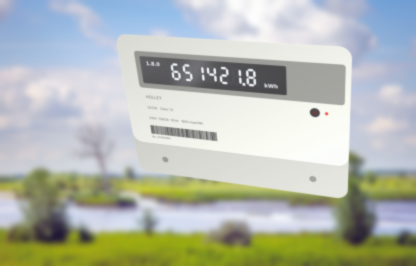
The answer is 651421.8 kWh
